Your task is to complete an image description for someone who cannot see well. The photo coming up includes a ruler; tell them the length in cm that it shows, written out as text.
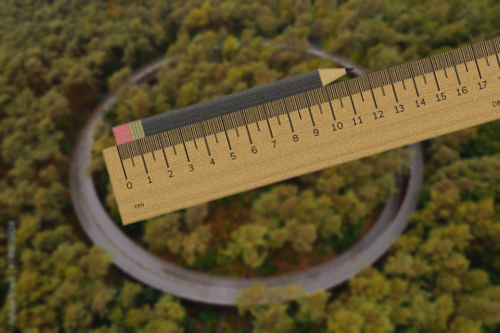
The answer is 11.5 cm
